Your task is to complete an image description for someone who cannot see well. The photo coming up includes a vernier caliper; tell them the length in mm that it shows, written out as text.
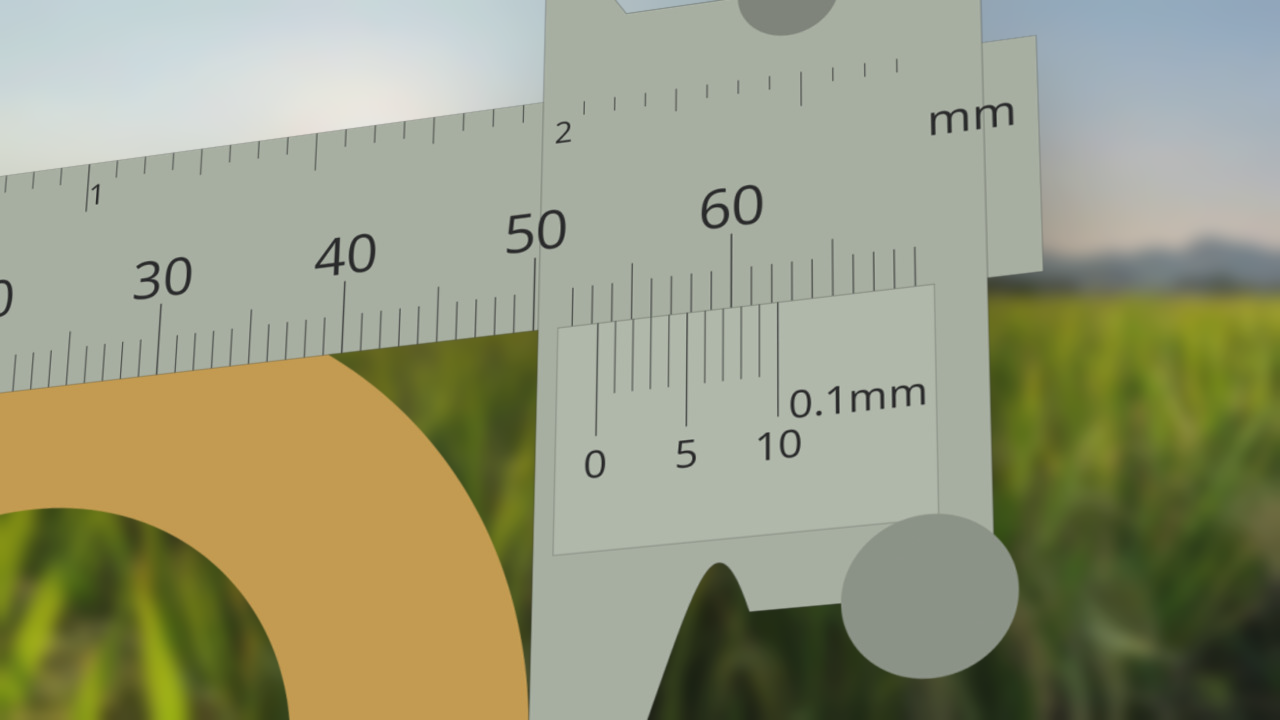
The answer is 53.3 mm
